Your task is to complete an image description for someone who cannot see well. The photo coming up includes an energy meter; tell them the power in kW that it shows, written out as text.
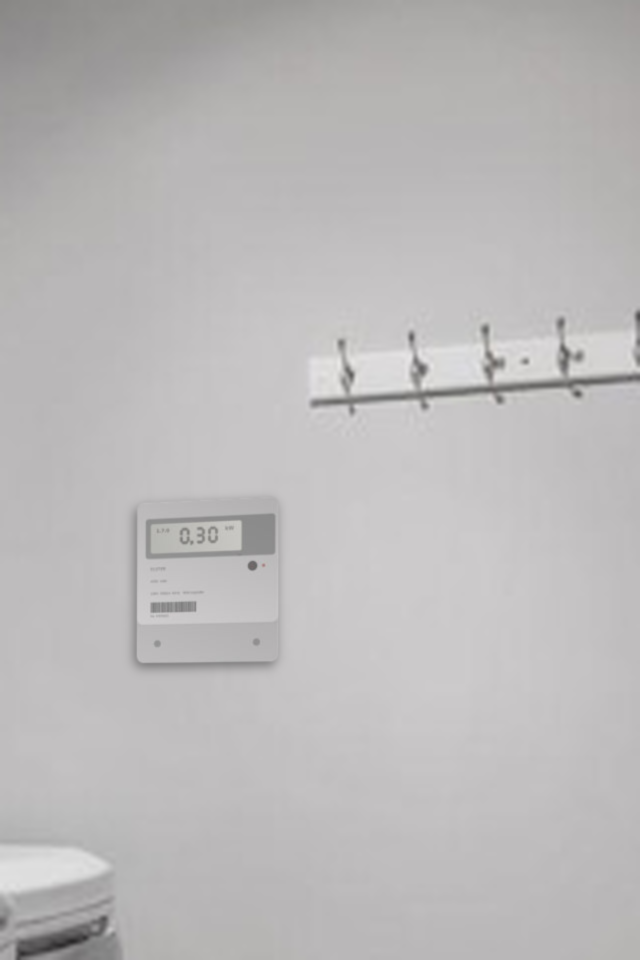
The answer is 0.30 kW
